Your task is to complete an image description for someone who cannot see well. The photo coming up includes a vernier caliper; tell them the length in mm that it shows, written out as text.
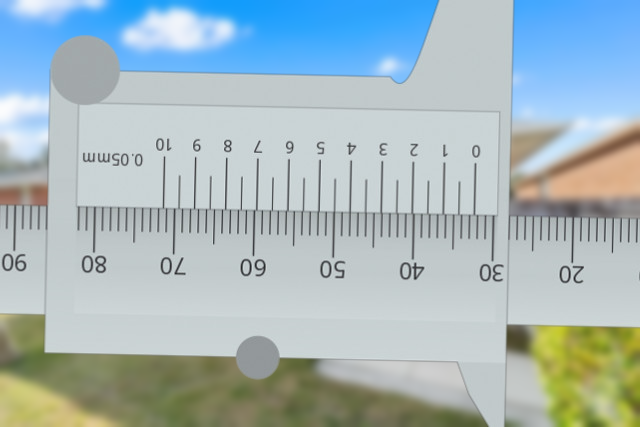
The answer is 32.4 mm
